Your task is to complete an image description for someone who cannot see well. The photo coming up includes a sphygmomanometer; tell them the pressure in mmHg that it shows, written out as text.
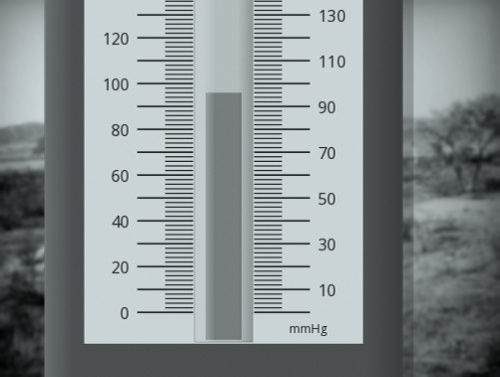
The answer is 96 mmHg
